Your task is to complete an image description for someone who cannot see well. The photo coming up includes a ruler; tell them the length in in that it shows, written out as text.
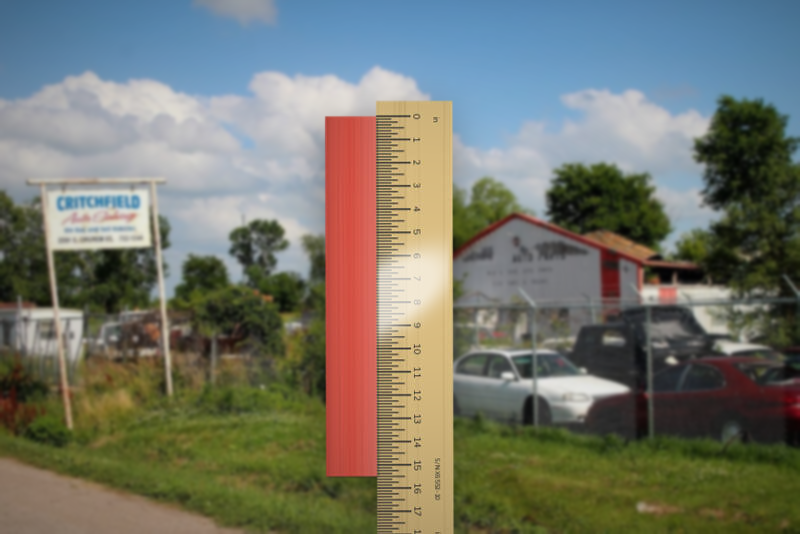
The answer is 15.5 in
